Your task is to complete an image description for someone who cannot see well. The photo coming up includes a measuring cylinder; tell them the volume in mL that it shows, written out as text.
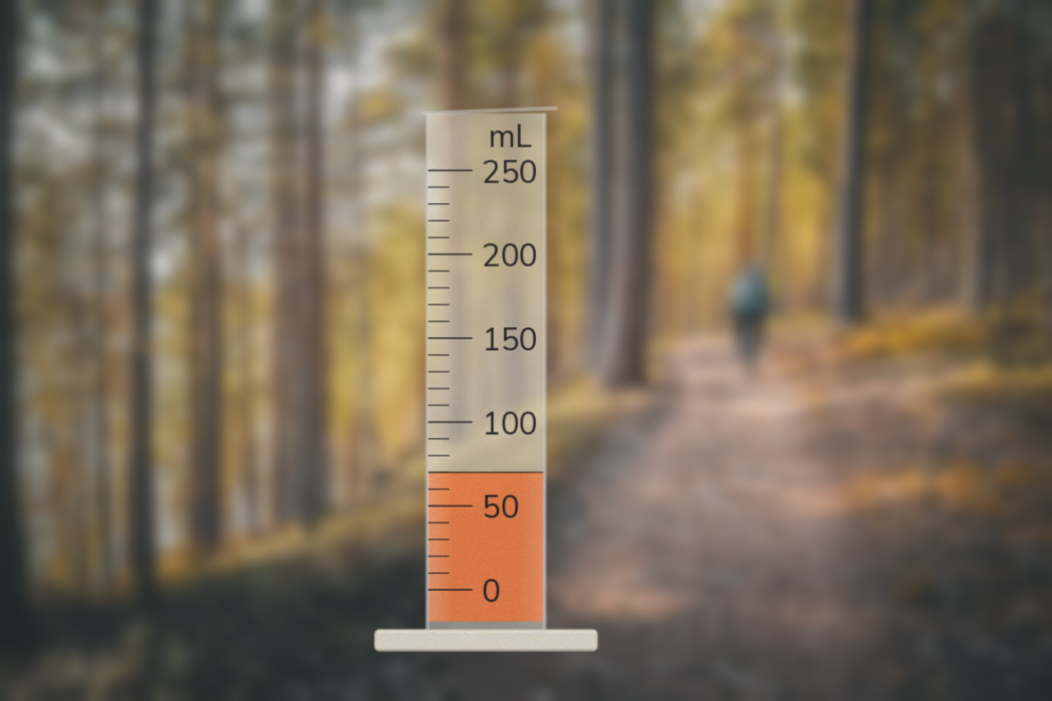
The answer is 70 mL
